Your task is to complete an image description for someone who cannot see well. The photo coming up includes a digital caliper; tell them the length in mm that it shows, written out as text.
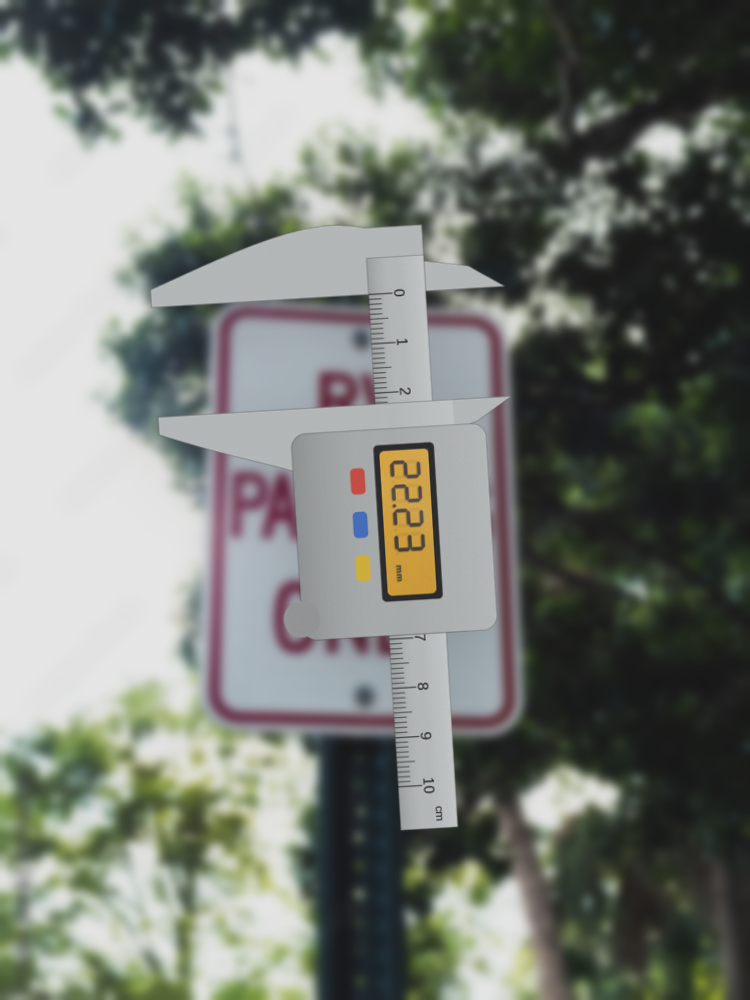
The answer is 22.23 mm
